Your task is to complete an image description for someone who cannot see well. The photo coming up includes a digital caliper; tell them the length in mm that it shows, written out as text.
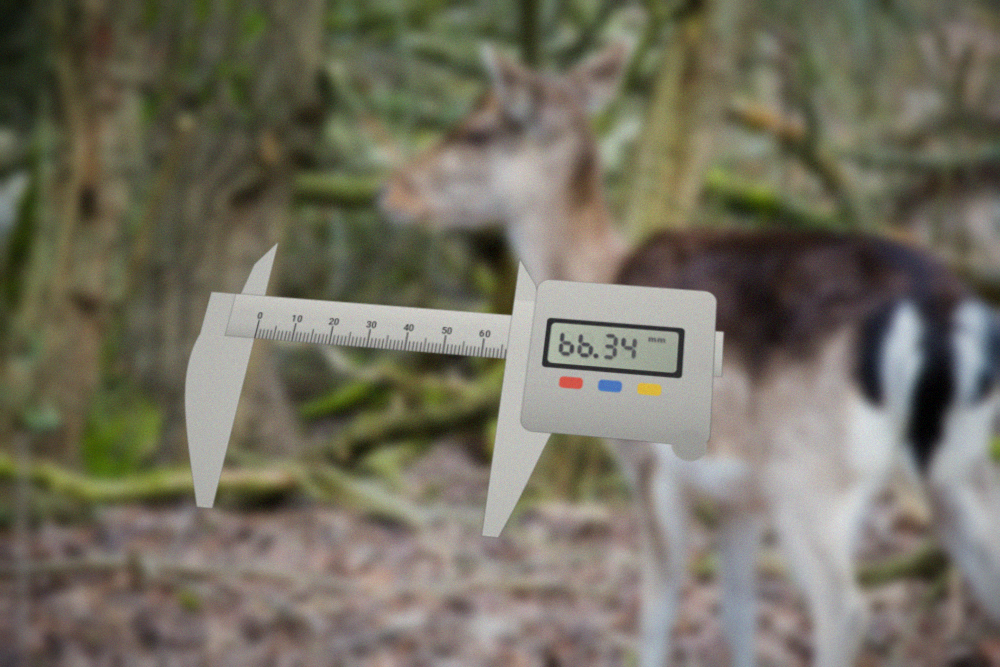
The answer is 66.34 mm
